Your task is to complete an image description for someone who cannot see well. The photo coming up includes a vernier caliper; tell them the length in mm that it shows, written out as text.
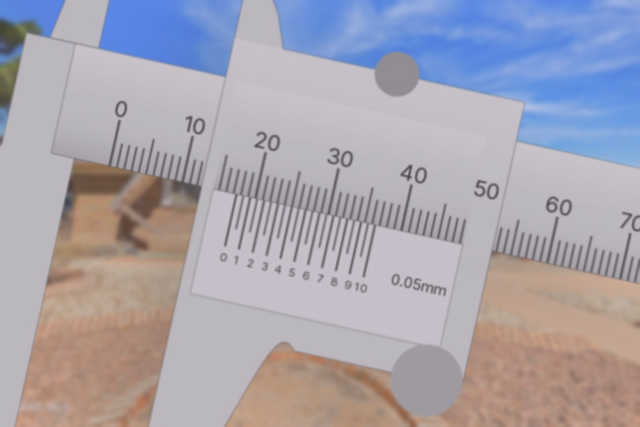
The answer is 17.4 mm
